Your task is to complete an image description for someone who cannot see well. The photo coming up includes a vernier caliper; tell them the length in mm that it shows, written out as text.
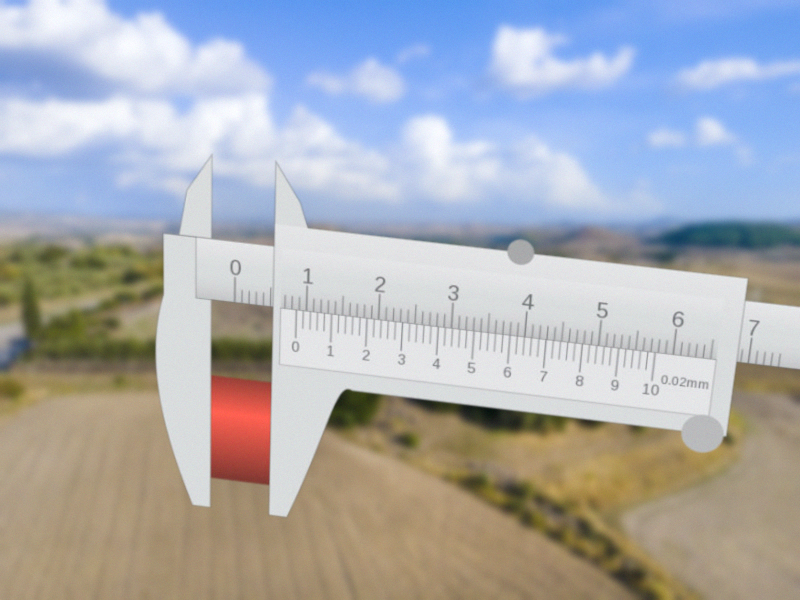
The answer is 8.6 mm
